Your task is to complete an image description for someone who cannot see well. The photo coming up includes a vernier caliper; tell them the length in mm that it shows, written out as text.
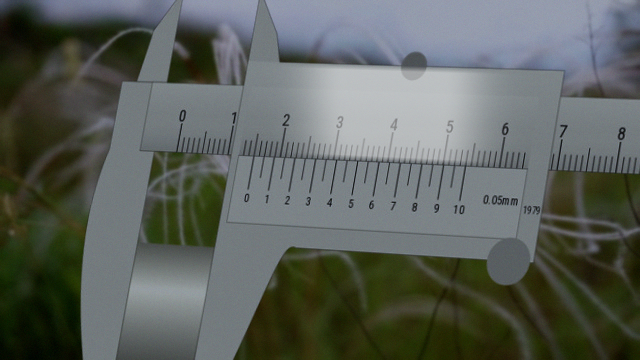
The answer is 15.0 mm
